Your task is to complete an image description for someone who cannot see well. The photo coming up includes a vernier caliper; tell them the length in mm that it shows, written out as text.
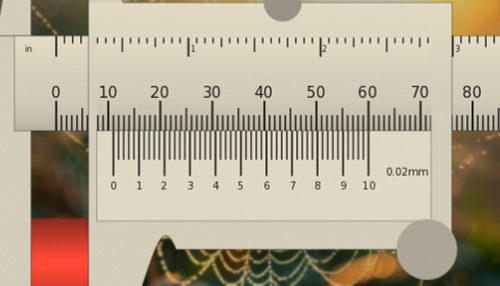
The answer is 11.0 mm
